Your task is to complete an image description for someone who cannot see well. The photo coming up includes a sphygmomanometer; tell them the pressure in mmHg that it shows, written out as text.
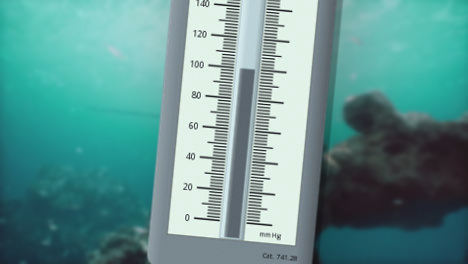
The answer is 100 mmHg
